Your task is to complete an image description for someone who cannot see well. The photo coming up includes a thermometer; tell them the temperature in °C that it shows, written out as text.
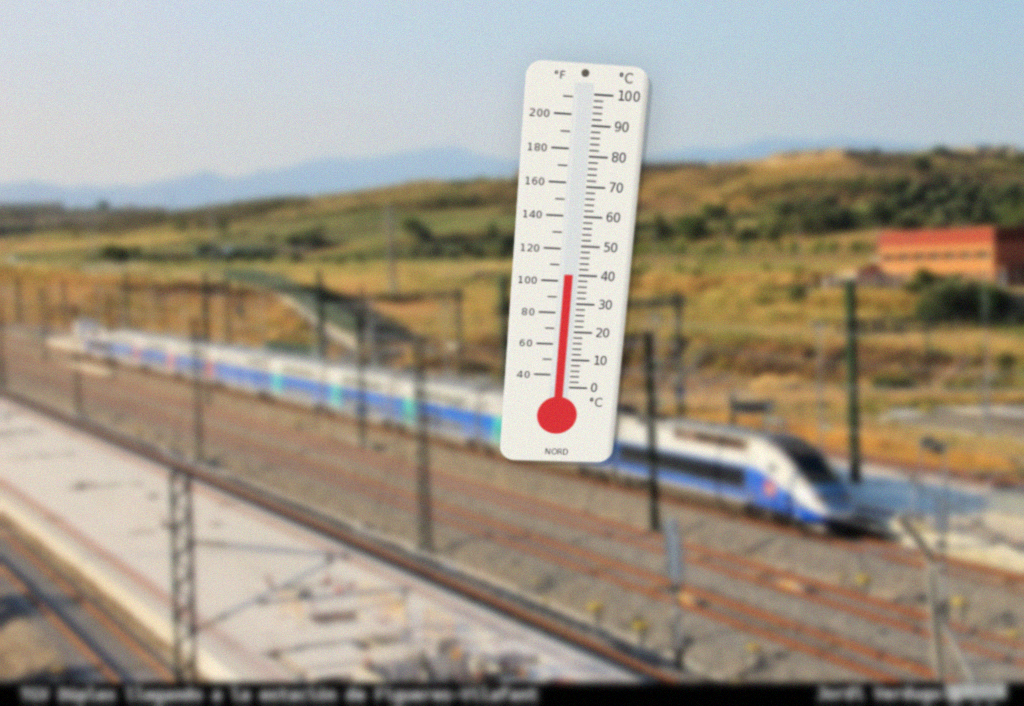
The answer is 40 °C
